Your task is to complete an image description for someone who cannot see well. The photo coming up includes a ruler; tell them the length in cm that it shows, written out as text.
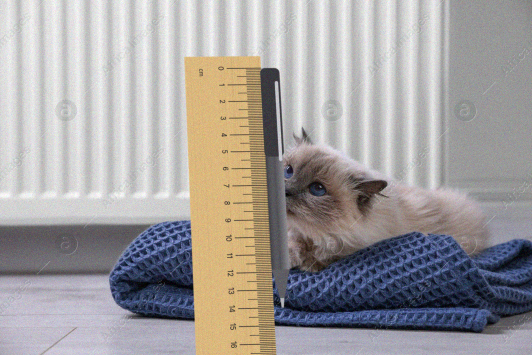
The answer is 14 cm
